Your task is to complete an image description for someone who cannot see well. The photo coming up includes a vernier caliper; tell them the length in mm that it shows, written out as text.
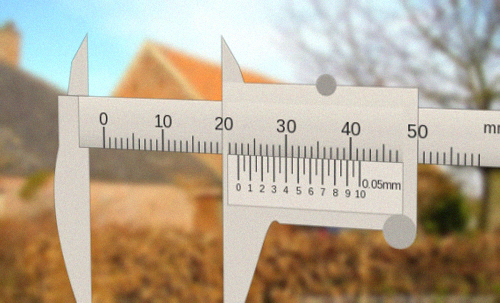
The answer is 22.4 mm
